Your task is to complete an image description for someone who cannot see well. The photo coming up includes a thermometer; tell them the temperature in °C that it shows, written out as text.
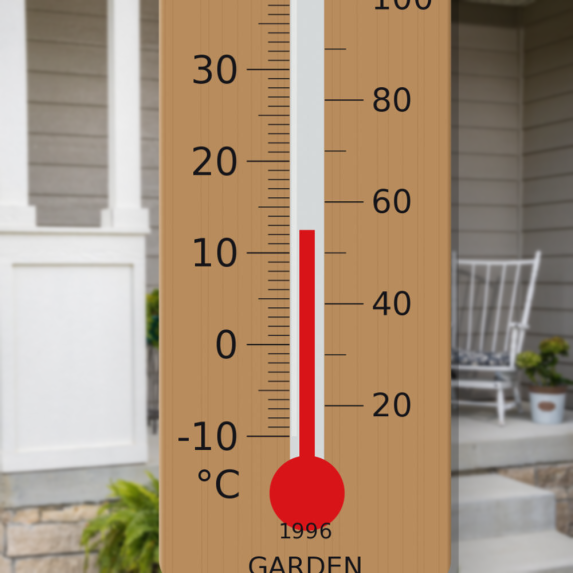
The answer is 12.5 °C
